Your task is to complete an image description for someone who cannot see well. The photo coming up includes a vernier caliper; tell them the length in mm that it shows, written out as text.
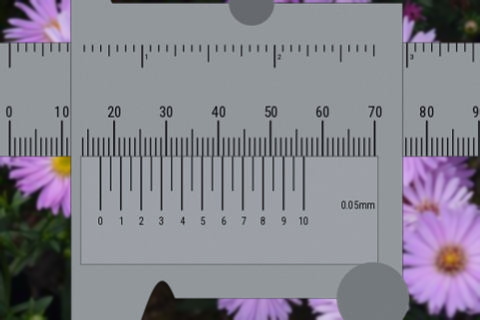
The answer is 17.4 mm
